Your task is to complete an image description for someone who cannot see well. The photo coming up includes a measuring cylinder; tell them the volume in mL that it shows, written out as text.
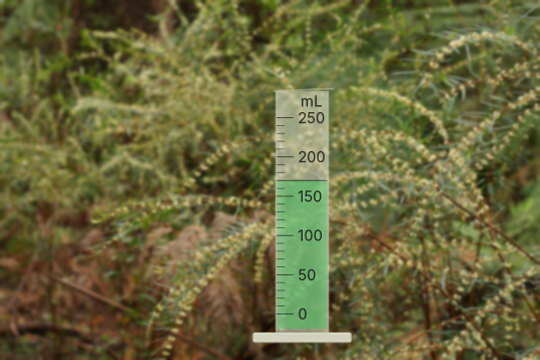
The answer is 170 mL
